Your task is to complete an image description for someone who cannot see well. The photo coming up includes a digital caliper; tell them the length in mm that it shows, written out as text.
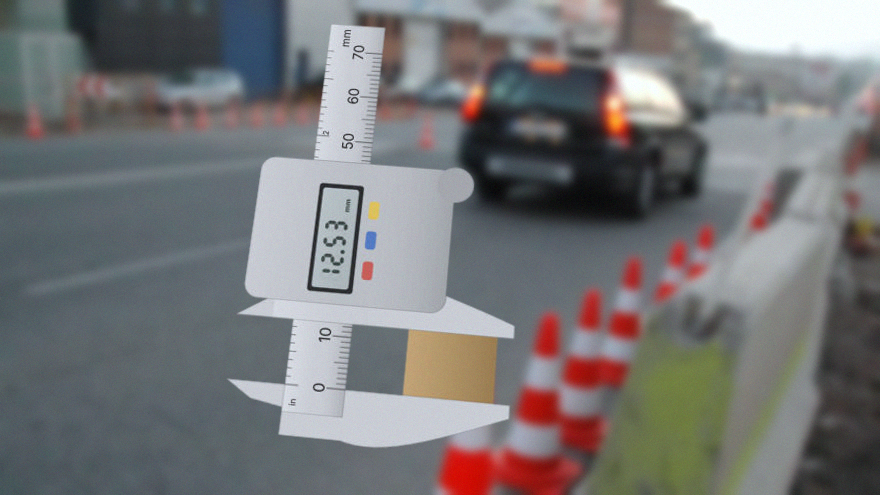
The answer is 12.53 mm
